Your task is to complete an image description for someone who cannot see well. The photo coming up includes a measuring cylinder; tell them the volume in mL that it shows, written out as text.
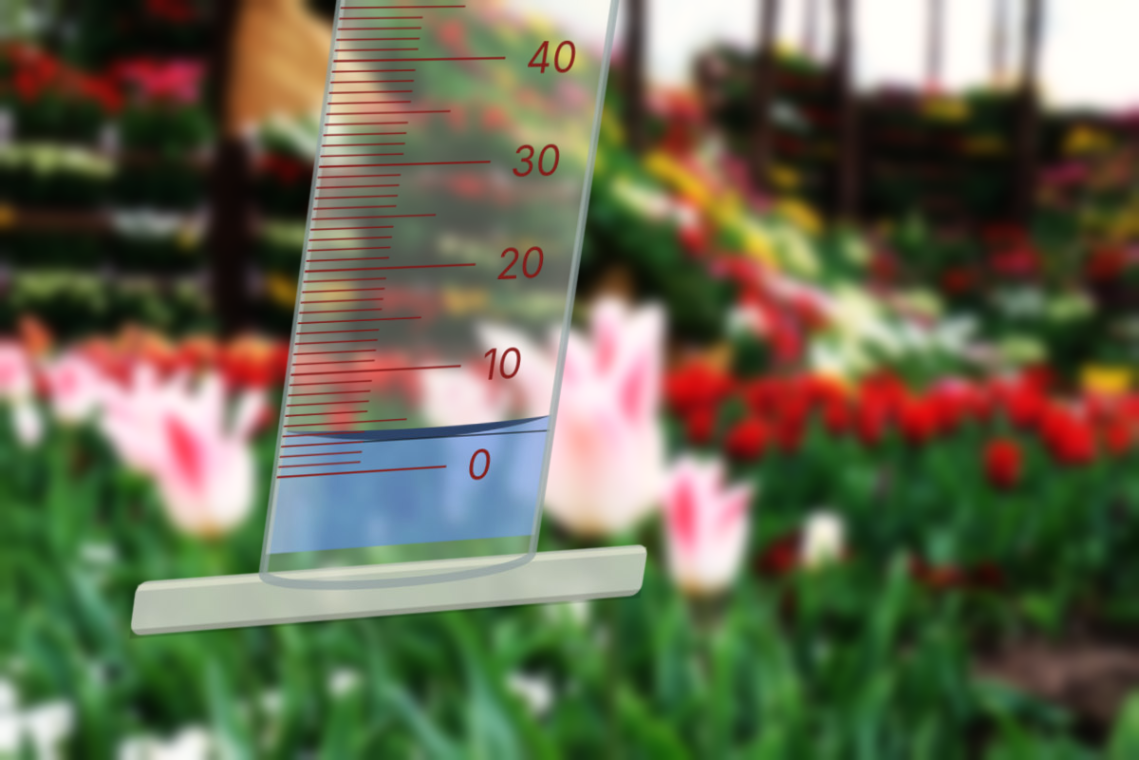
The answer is 3 mL
